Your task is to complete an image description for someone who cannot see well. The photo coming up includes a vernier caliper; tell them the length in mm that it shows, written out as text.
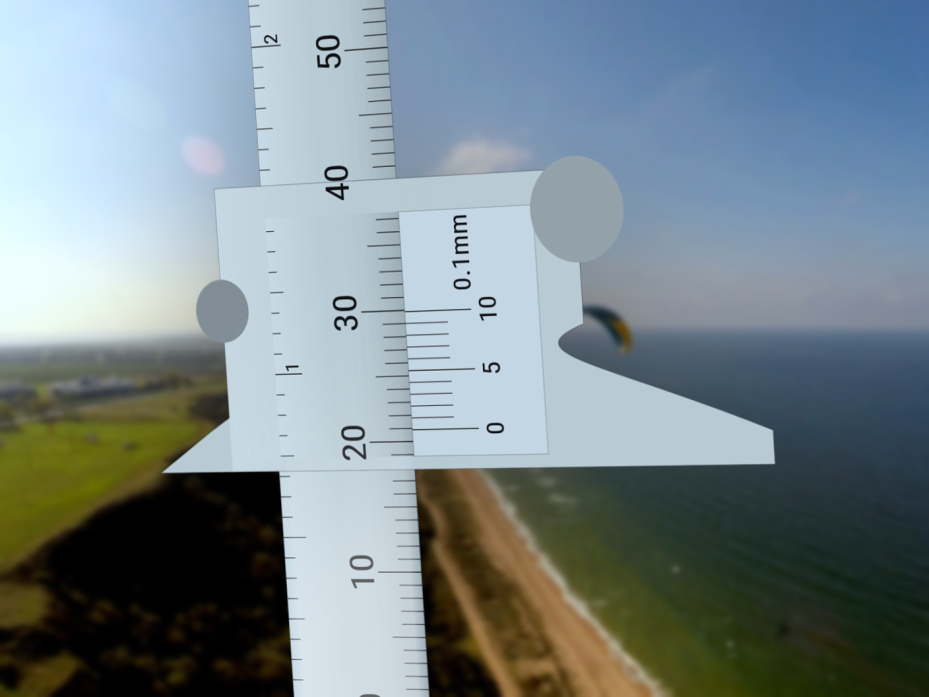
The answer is 20.9 mm
